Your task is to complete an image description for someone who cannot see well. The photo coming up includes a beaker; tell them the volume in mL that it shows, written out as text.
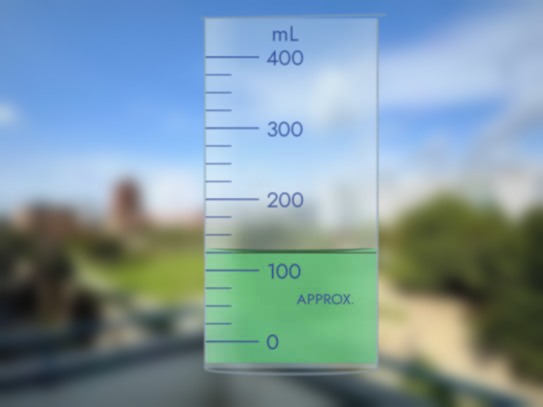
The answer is 125 mL
